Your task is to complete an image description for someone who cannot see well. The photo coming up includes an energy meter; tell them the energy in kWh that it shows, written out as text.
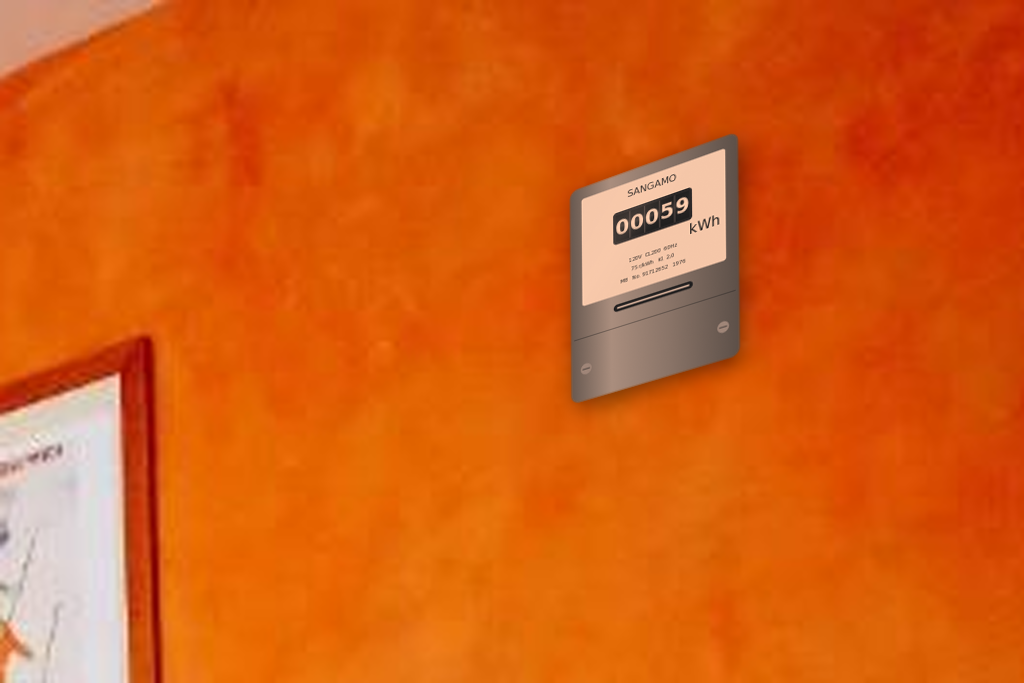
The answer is 59 kWh
